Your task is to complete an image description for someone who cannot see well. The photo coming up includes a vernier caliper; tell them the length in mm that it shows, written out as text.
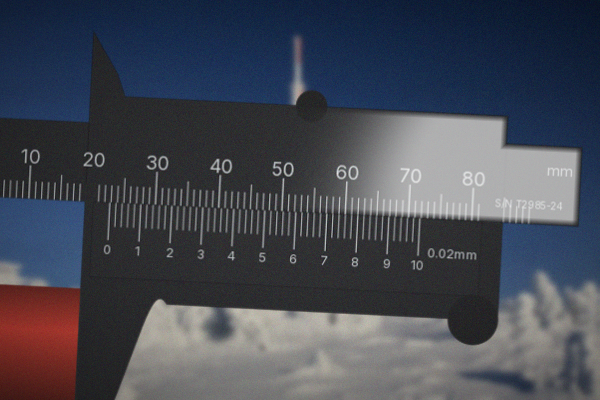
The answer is 22.8 mm
